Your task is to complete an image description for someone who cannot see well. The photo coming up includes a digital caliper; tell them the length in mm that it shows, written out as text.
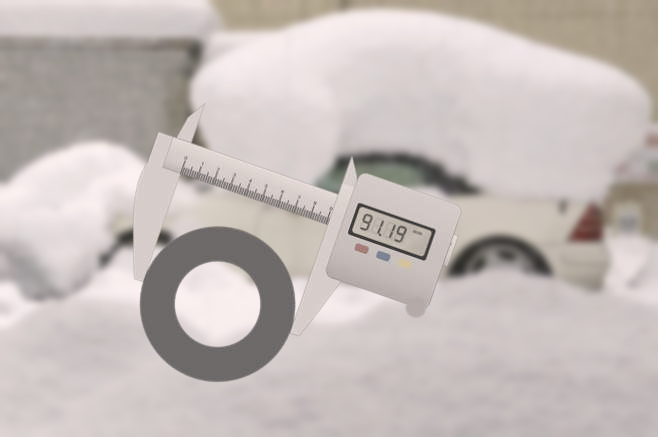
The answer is 91.19 mm
